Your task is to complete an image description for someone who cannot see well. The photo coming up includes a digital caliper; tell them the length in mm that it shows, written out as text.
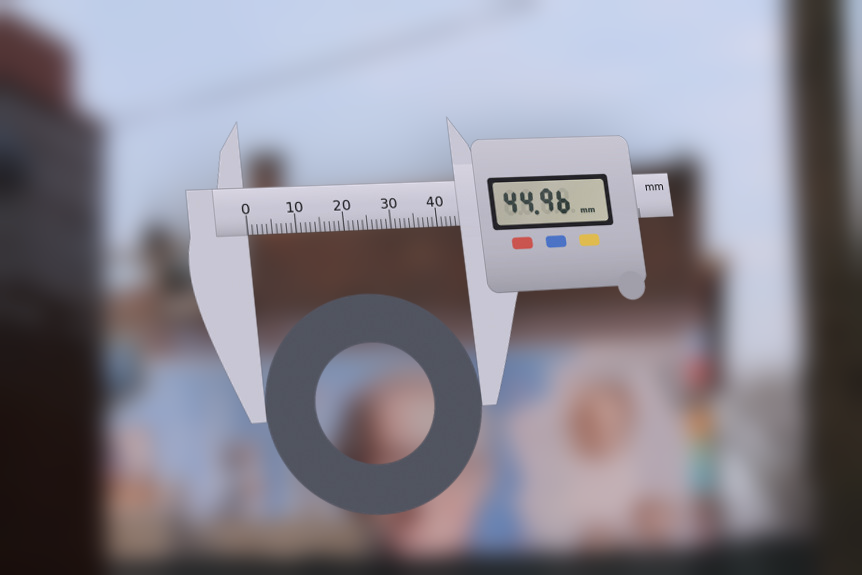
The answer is 44.96 mm
